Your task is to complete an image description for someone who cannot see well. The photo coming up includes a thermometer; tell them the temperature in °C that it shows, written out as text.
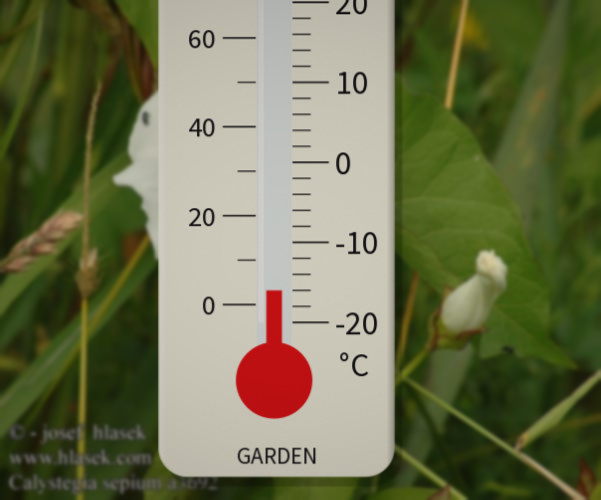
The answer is -16 °C
